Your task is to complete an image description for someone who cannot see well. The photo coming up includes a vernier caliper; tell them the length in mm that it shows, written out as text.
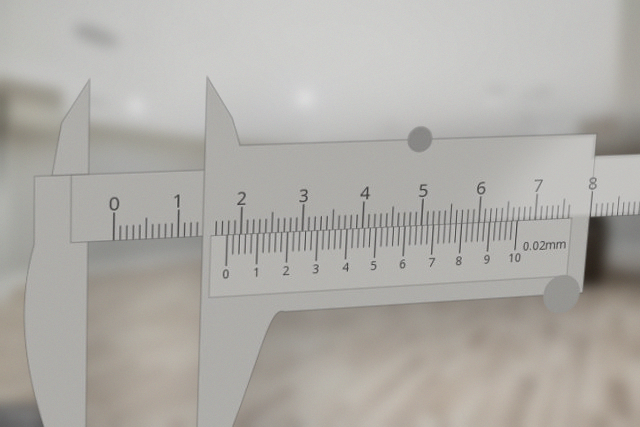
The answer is 17.8 mm
